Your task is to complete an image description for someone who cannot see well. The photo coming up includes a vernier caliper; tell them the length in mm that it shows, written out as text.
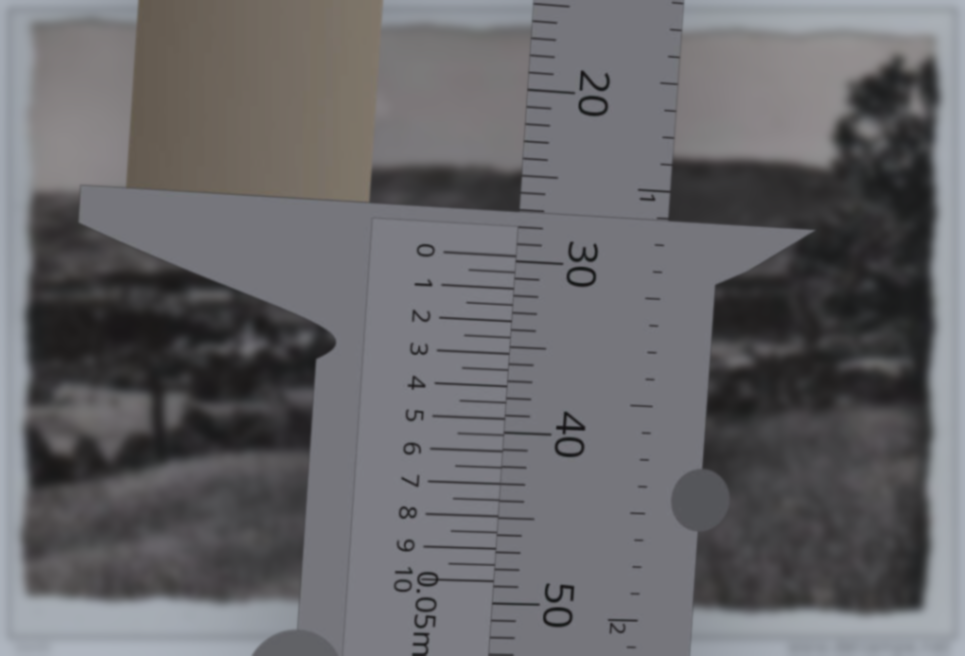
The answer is 29.7 mm
